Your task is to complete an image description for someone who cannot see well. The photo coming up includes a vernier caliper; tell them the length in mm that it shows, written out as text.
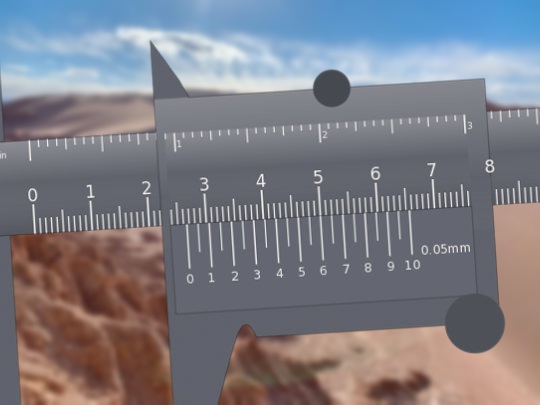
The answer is 26.6 mm
